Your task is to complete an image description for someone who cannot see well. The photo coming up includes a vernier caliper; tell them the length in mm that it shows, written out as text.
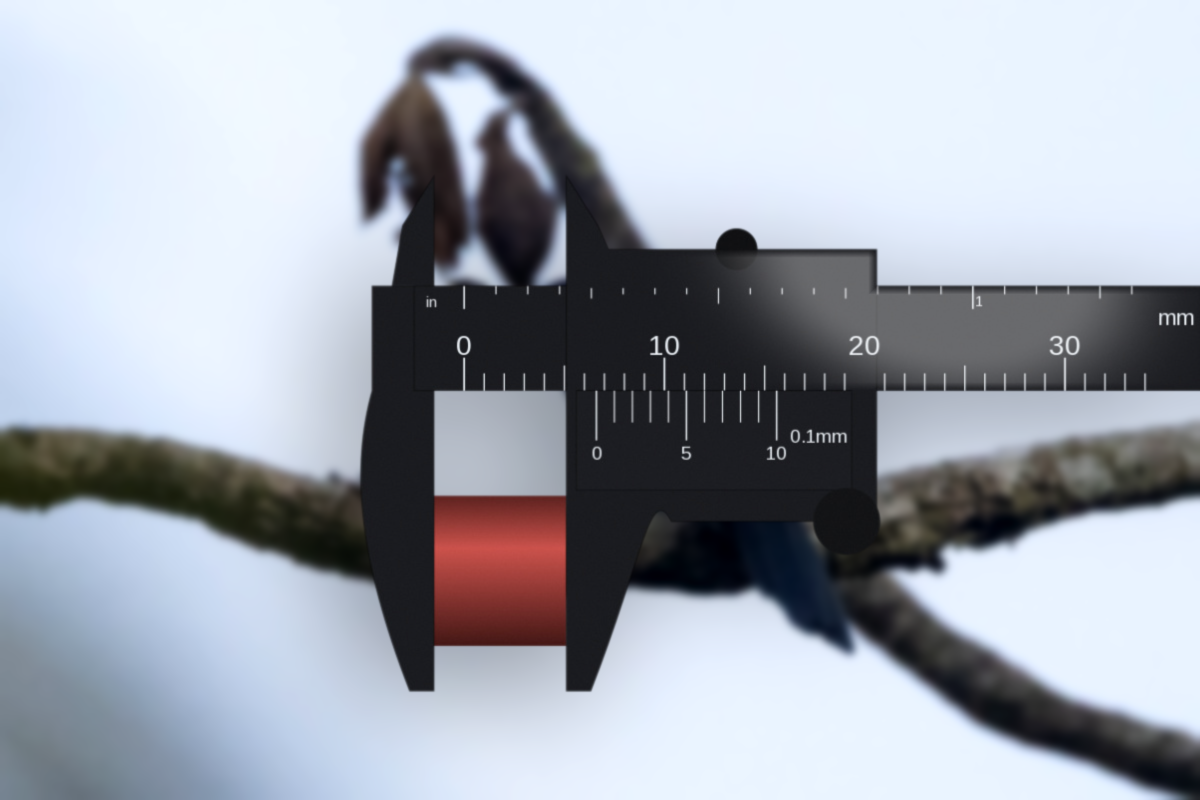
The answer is 6.6 mm
